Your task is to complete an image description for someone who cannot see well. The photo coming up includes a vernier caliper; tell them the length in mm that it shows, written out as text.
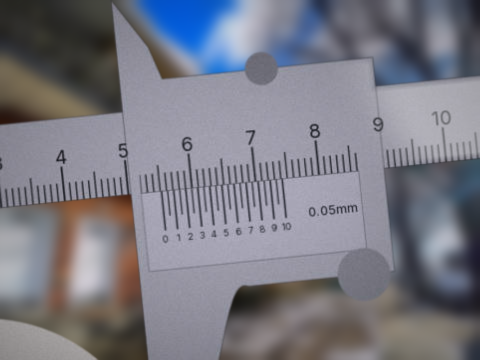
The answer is 55.2 mm
